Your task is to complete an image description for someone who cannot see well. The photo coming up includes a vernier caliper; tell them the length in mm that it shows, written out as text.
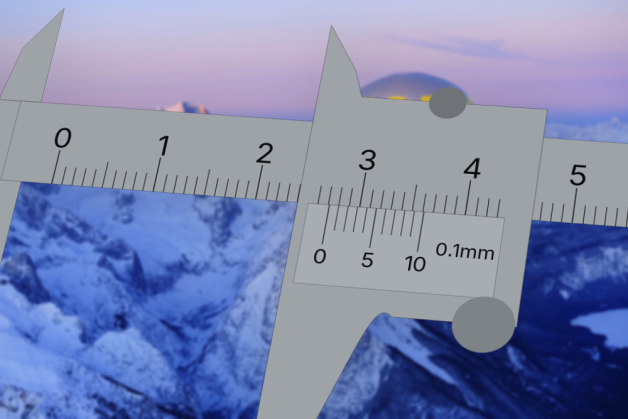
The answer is 27.1 mm
